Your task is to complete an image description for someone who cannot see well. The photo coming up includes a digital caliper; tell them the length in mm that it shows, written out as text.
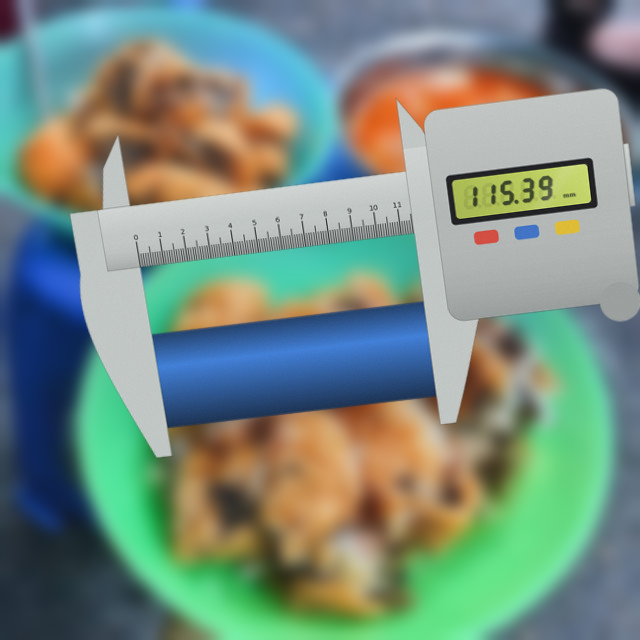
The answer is 115.39 mm
